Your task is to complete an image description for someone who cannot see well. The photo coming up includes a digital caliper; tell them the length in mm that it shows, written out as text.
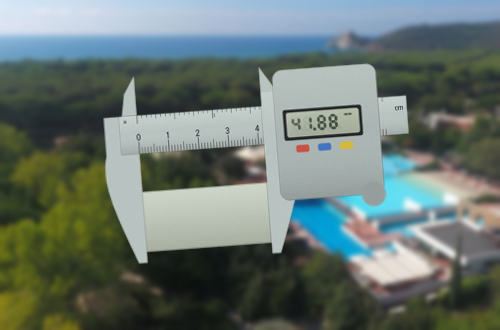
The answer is 41.88 mm
